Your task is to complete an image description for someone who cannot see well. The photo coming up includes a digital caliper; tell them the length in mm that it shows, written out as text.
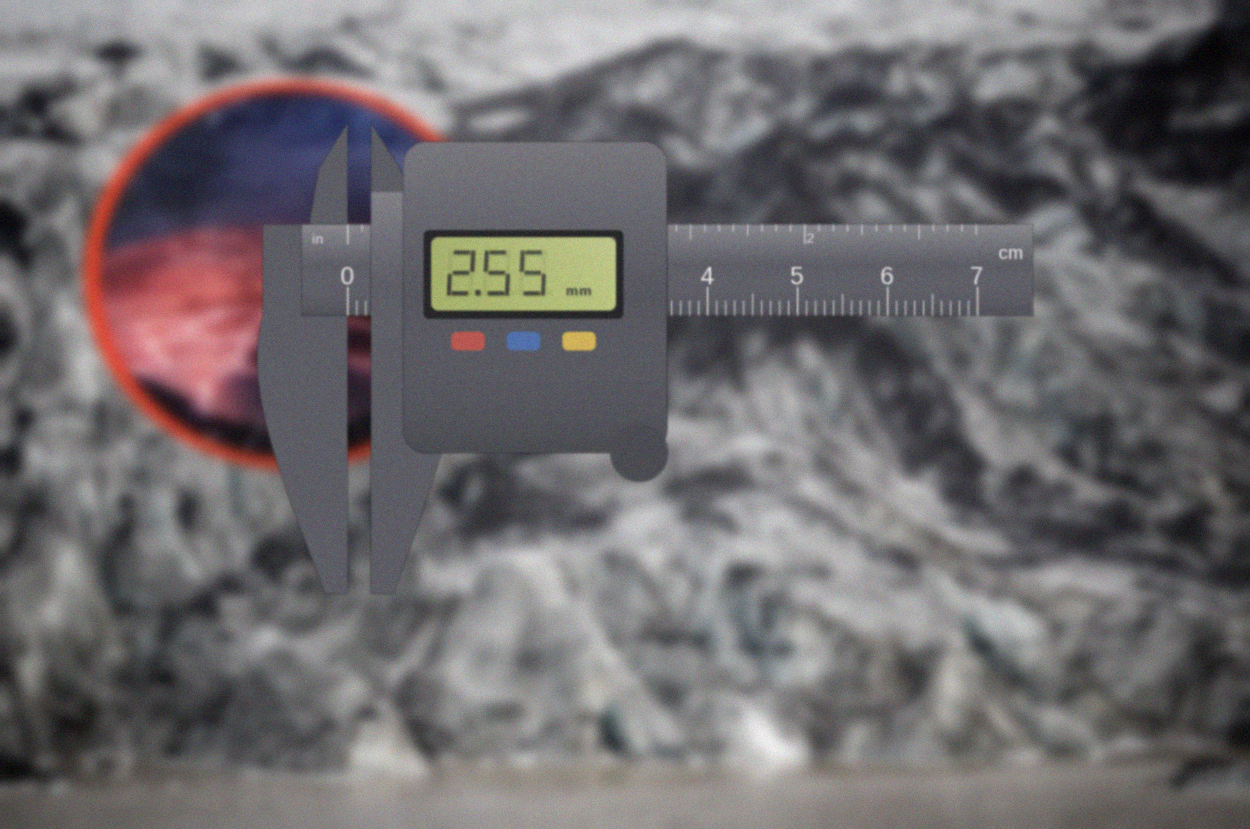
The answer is 2.55 mm
